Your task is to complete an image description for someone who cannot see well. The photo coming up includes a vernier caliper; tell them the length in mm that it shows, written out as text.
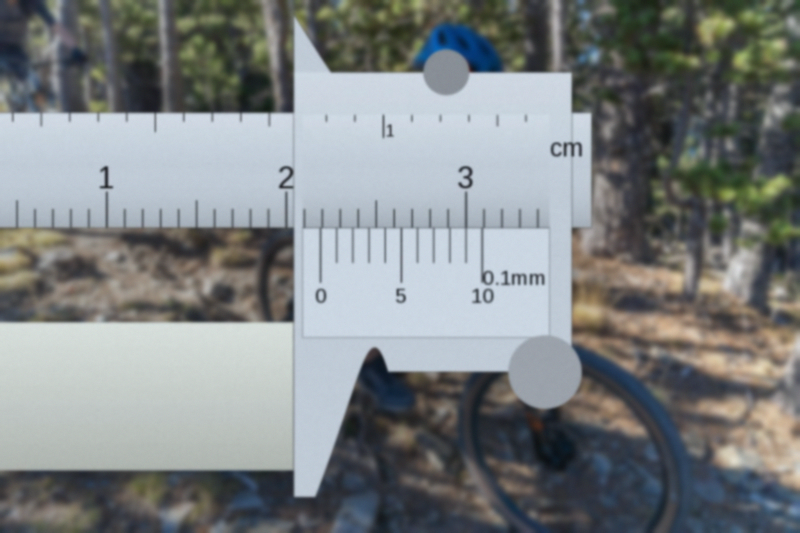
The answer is 21.9 mm
